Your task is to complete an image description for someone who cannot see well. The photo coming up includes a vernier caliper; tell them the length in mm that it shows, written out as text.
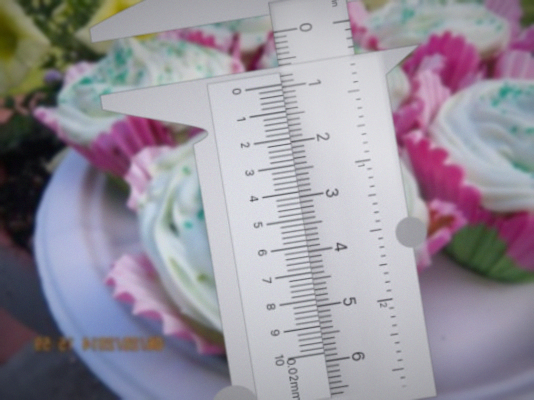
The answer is 9.5 mm
